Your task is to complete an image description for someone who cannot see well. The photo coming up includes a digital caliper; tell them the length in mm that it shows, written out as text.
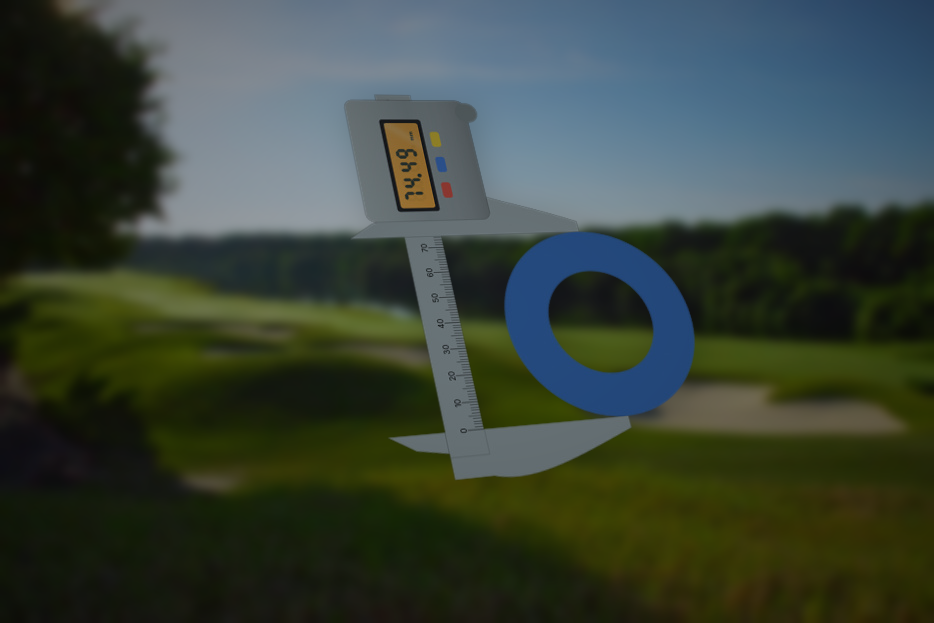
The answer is 74.49 mm
